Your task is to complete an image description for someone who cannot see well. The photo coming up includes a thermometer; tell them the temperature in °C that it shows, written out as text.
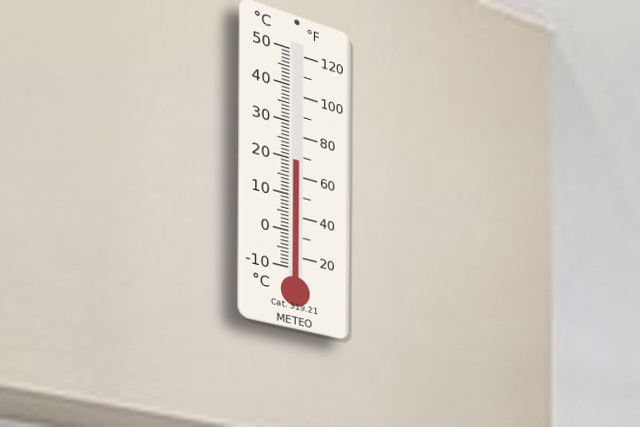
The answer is 20 °C
